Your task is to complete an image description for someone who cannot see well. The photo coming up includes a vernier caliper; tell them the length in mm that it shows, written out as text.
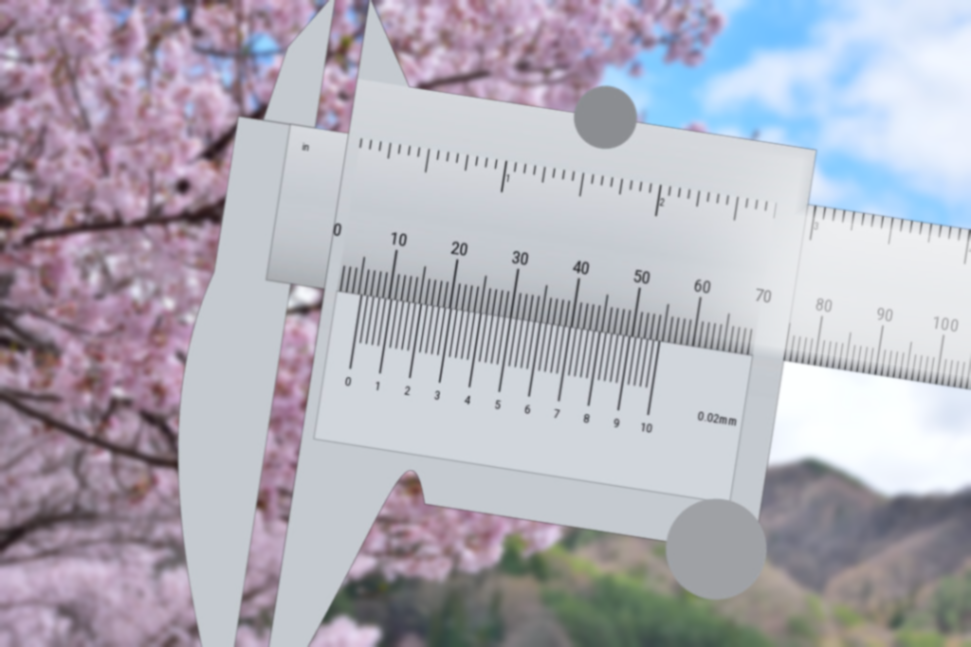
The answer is 5.5 mm
